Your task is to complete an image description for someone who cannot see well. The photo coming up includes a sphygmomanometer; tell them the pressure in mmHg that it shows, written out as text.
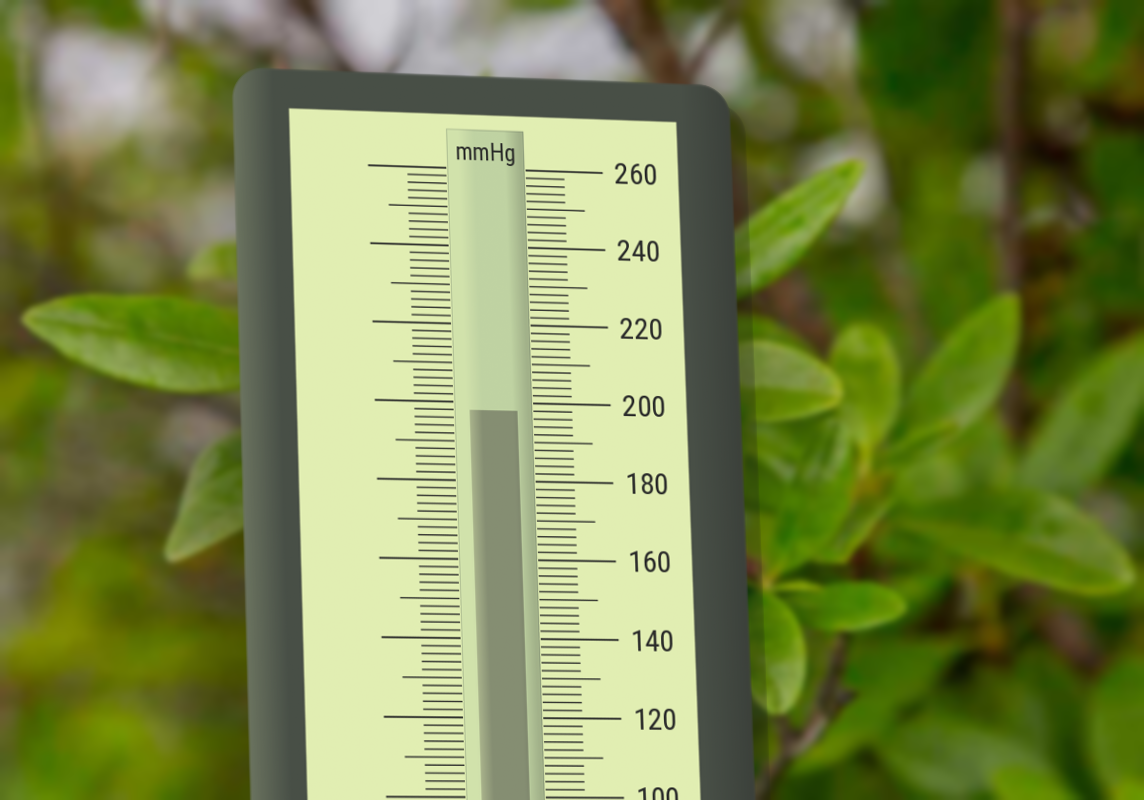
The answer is 198 mmHg
